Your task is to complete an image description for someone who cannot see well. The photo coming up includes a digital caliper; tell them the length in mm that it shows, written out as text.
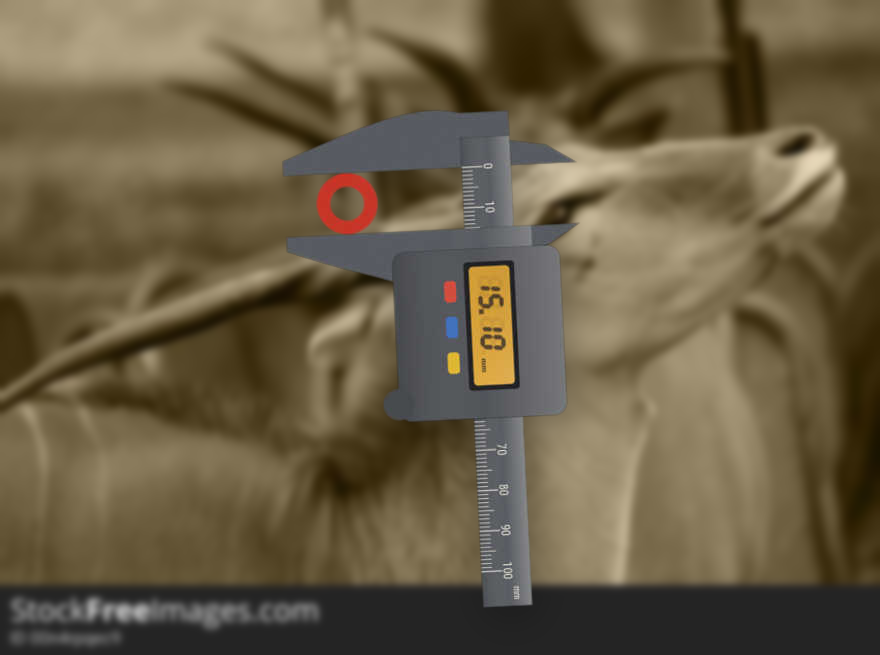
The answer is 15.10 mm
